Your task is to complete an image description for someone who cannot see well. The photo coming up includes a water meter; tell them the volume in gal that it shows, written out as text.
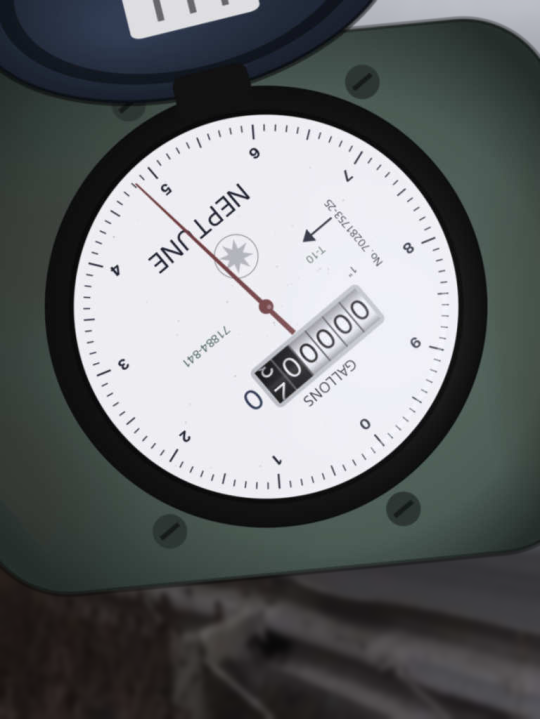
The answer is 24.8 gal
